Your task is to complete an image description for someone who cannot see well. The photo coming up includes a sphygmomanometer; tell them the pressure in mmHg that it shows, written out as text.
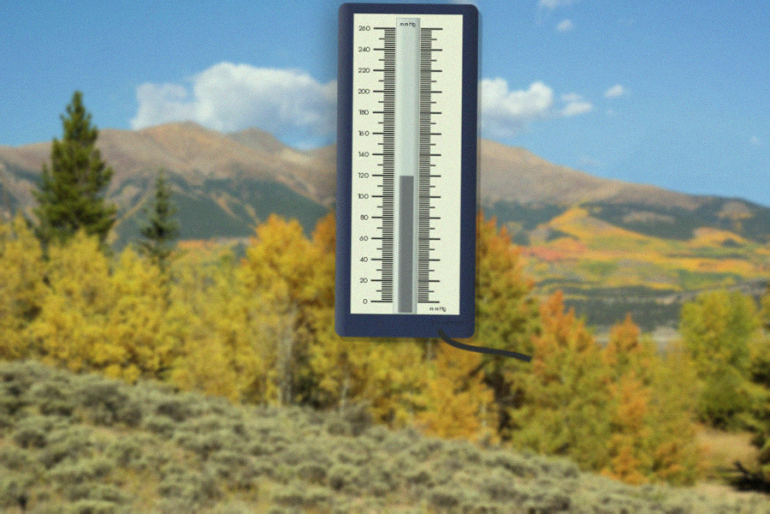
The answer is 120 mmHg
